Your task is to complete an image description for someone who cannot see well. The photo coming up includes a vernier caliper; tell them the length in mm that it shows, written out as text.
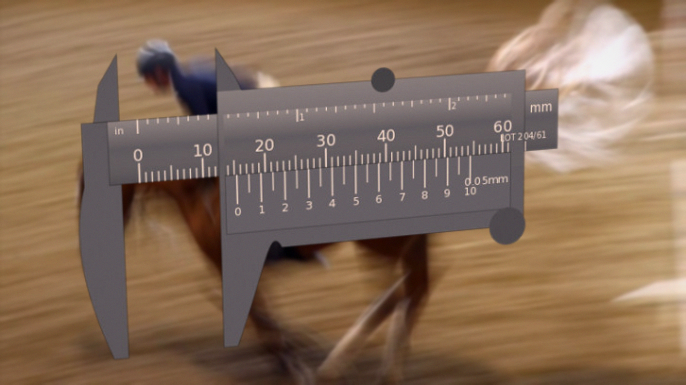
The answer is 15.4 mm
